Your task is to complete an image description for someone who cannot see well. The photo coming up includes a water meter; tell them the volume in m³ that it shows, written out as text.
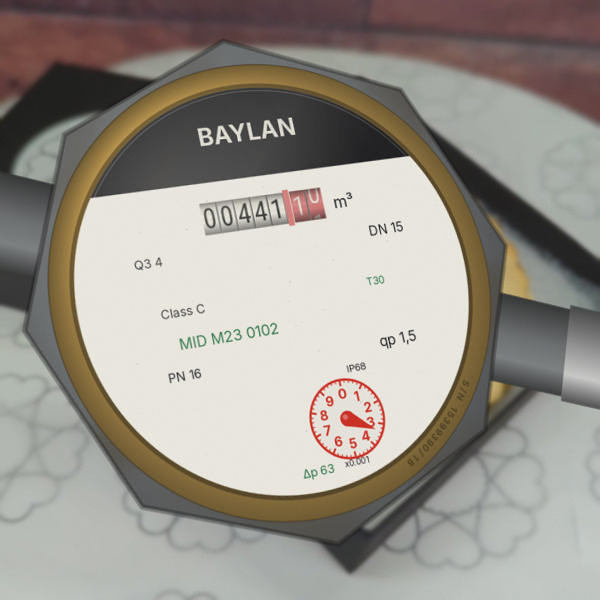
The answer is 441.103 m³
